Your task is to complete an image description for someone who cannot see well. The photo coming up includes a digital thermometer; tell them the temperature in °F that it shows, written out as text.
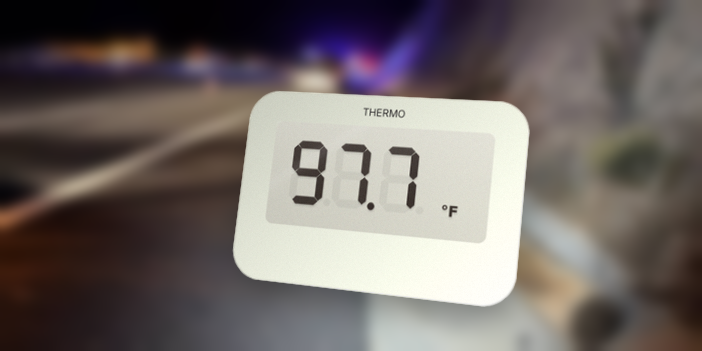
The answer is 97.7 °F
